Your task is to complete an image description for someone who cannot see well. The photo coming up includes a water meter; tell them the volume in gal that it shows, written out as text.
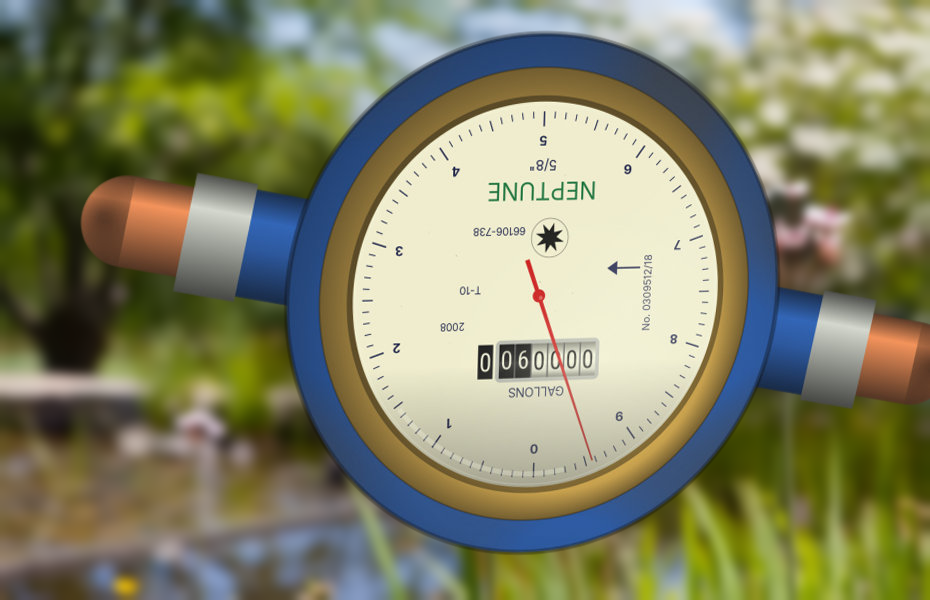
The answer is 899.4 gal
